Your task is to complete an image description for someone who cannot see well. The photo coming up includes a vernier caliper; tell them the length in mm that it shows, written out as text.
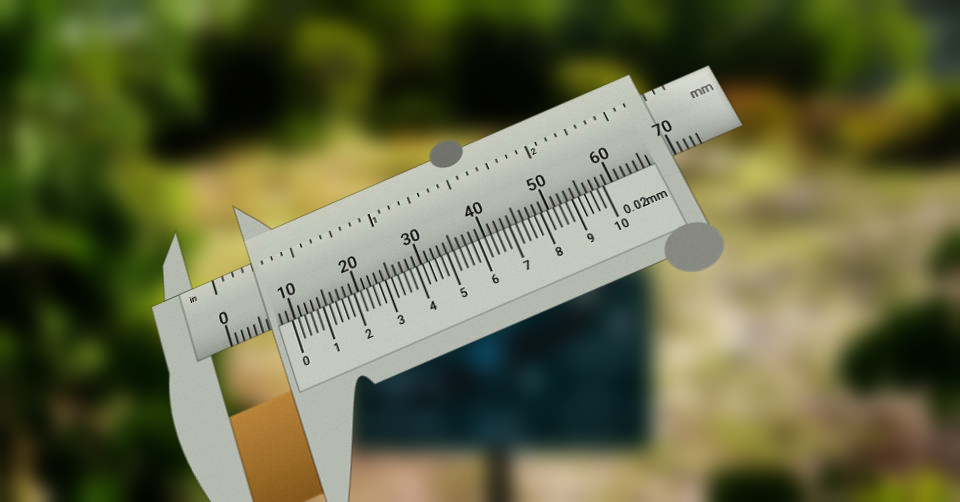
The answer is 9.6 mm
